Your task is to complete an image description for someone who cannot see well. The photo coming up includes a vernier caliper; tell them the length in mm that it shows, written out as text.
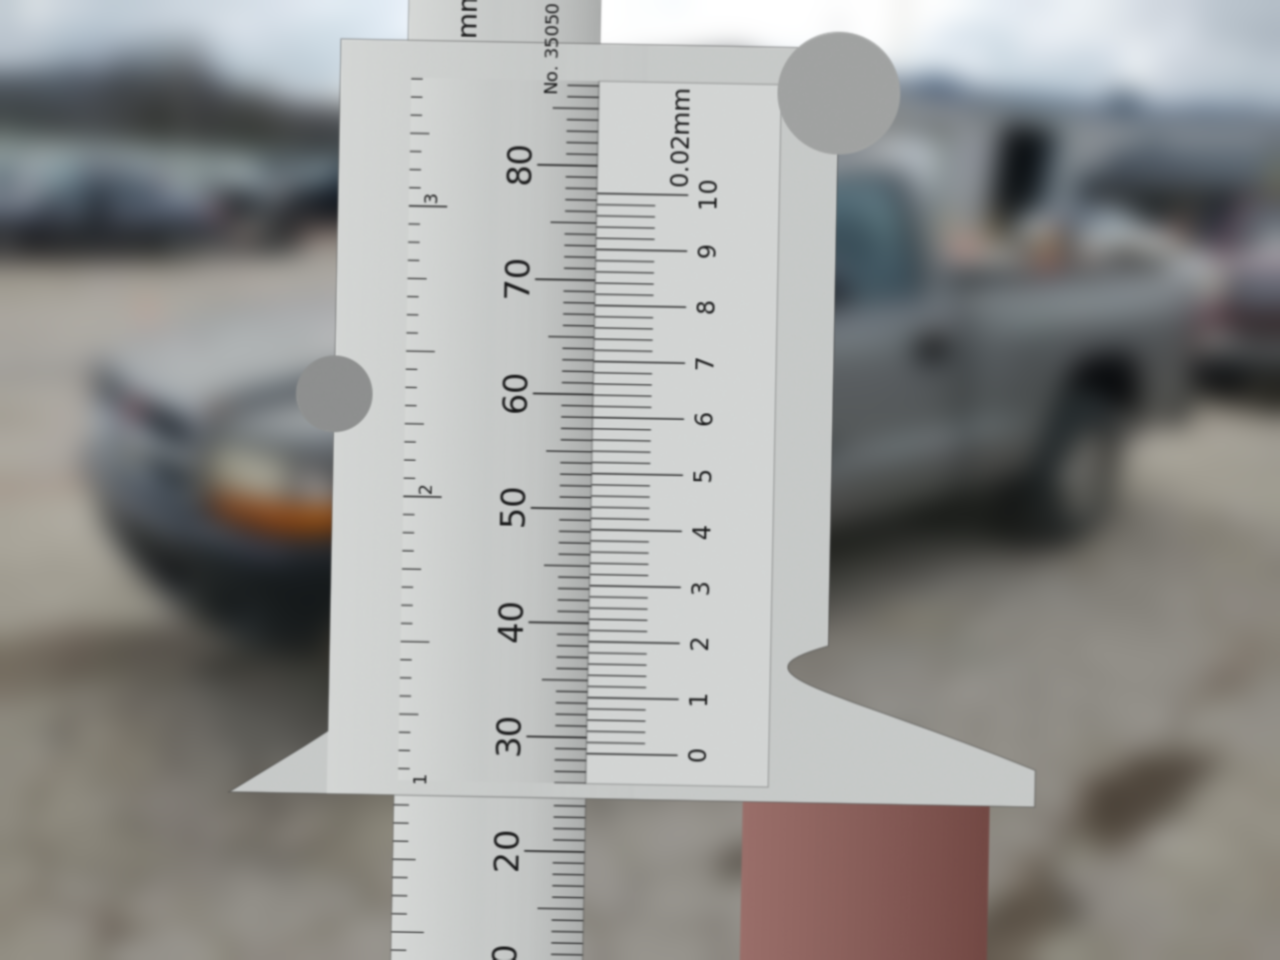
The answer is 28.6 mm
